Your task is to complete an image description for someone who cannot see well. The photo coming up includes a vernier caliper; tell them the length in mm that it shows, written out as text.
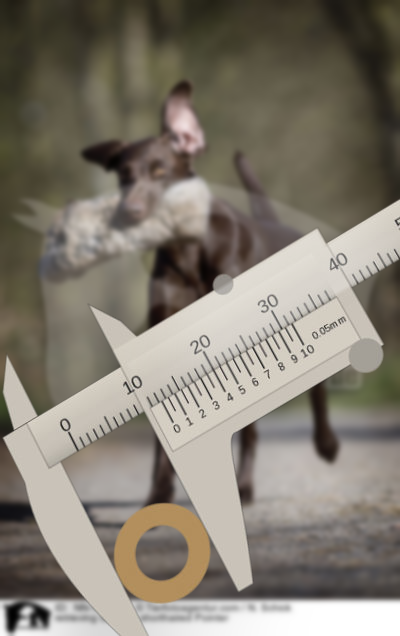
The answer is 12.4 mm
